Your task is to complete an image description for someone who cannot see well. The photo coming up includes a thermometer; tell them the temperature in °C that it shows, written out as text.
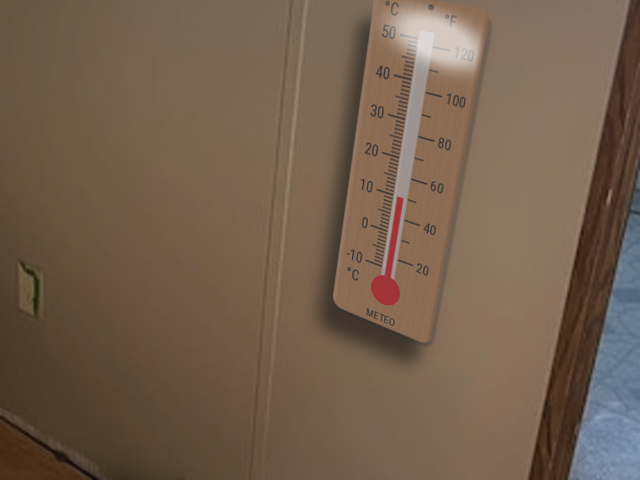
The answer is 10 °C
